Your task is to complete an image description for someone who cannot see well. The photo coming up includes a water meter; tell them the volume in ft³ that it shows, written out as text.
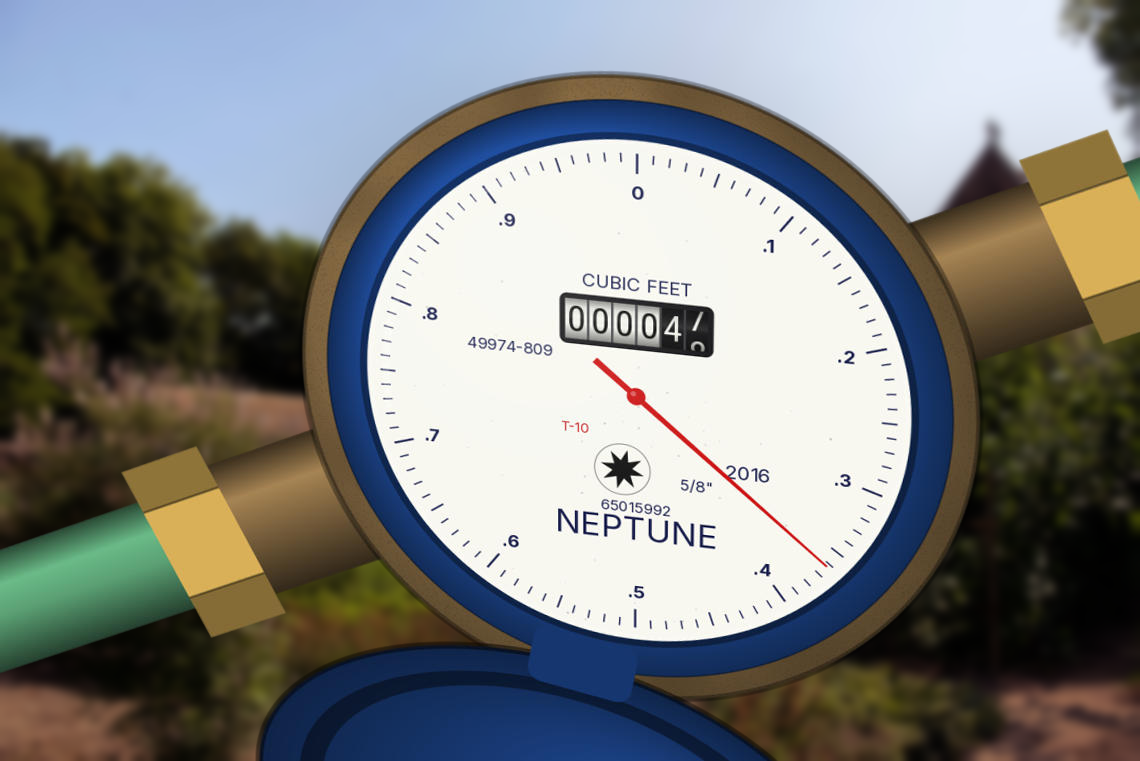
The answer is 47.36 ft³
